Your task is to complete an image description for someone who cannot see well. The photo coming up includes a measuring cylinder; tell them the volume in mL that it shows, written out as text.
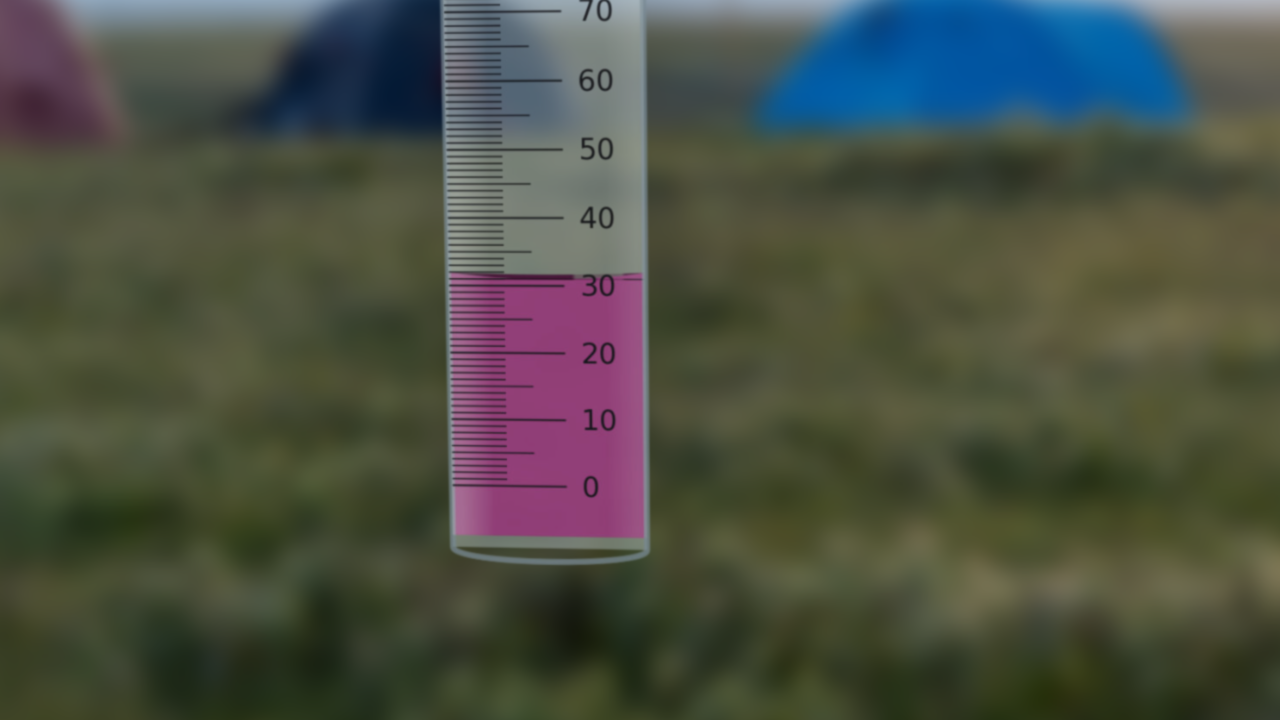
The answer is 31 mL
